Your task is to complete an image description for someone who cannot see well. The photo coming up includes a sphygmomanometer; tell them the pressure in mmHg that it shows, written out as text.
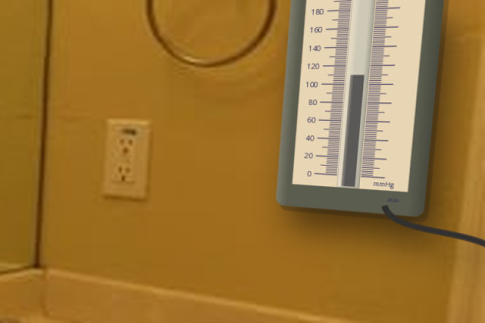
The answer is 110 mmHg
